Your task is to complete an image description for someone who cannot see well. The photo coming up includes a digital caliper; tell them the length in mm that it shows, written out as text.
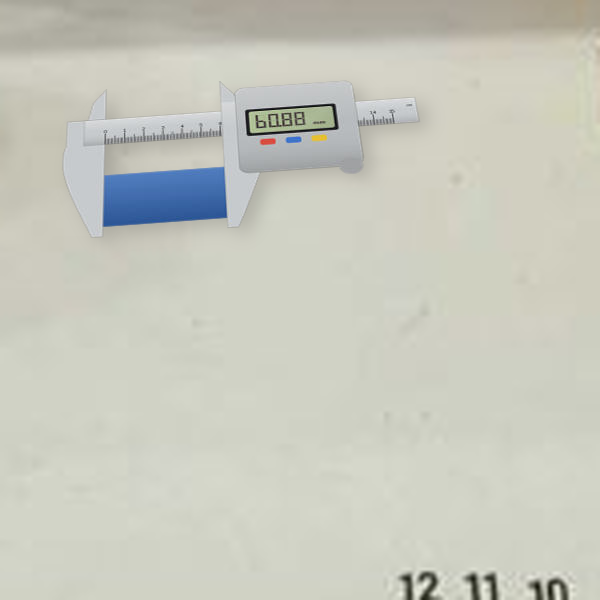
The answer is 60.88 mm
